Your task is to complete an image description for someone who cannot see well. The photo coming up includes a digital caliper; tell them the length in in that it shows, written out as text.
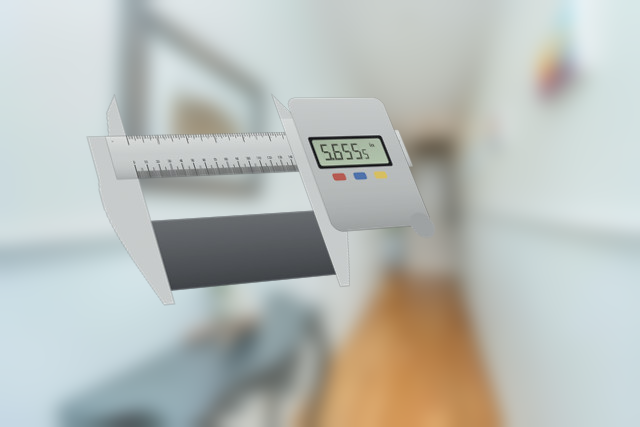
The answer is 5.6555 in
